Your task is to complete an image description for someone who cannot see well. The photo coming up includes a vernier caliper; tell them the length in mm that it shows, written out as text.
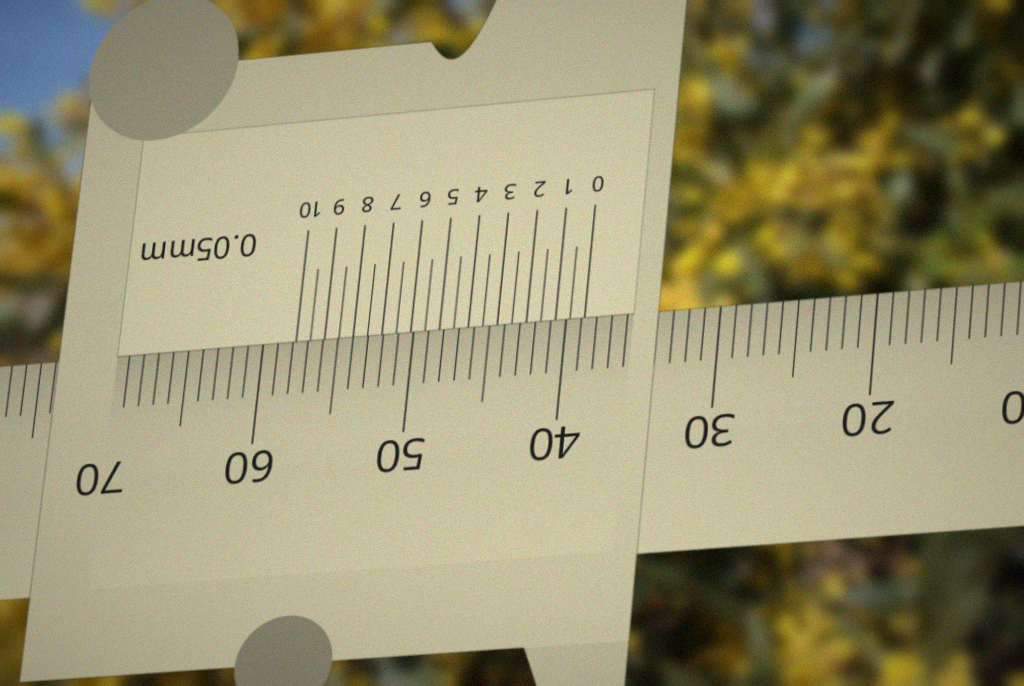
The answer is 38.8 mm
